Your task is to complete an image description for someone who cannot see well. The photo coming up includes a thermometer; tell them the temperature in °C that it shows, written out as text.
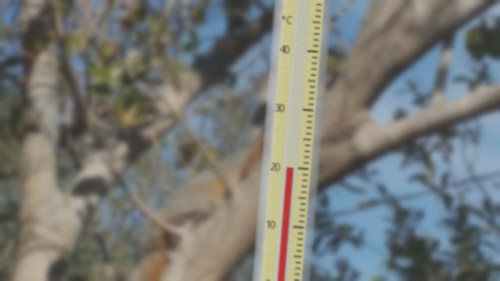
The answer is 20 °C
